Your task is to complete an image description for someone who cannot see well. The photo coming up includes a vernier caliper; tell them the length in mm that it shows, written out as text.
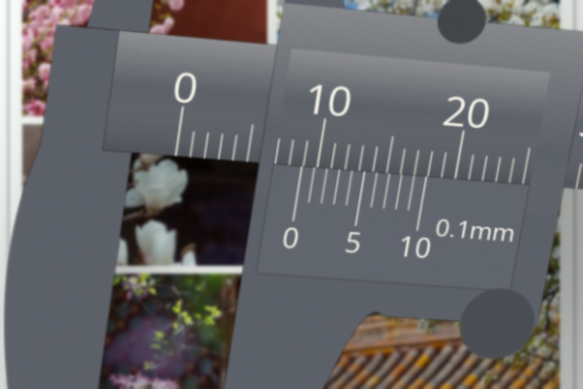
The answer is 8.9 mm
